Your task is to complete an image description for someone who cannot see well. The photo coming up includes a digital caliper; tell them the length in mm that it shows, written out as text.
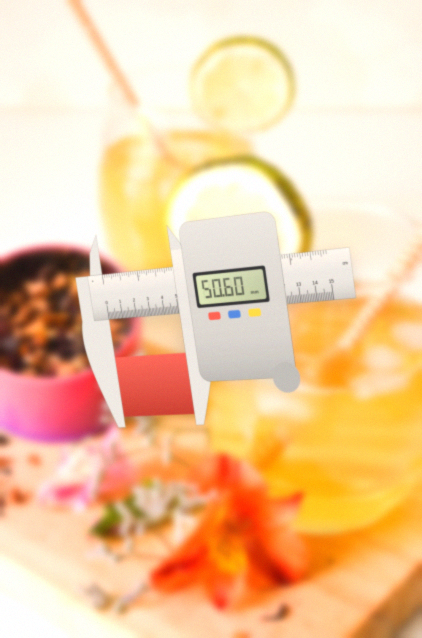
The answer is 50.60 mm
